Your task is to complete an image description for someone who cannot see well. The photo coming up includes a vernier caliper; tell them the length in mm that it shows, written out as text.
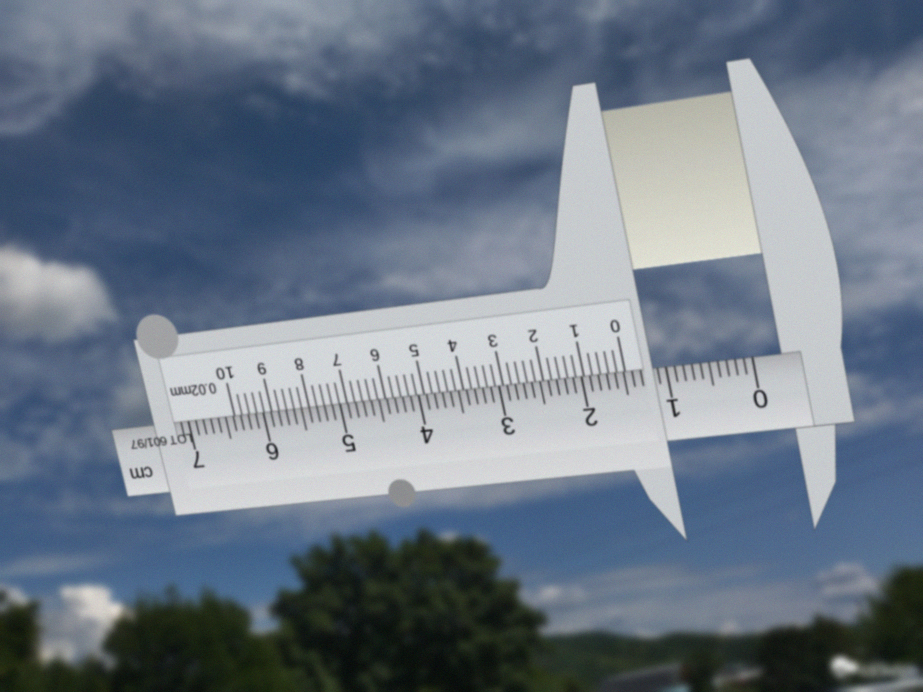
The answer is 14.8 mm
